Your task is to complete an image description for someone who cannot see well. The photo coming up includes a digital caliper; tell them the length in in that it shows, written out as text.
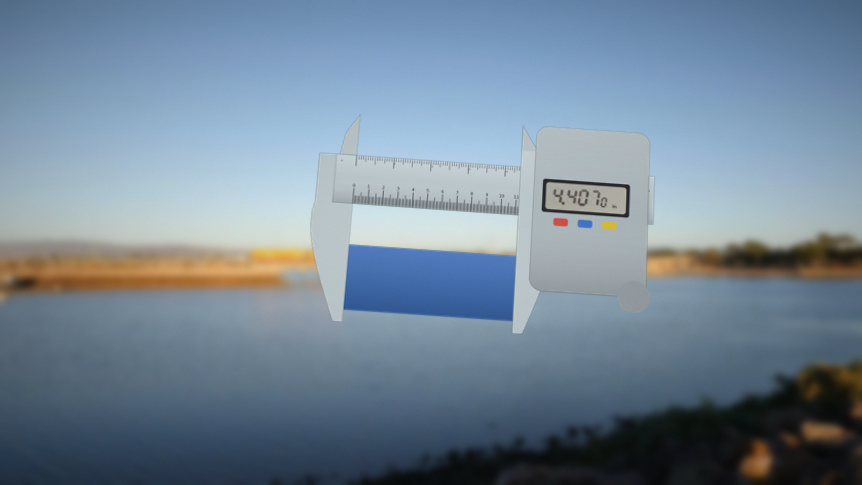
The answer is 4.4070 in
